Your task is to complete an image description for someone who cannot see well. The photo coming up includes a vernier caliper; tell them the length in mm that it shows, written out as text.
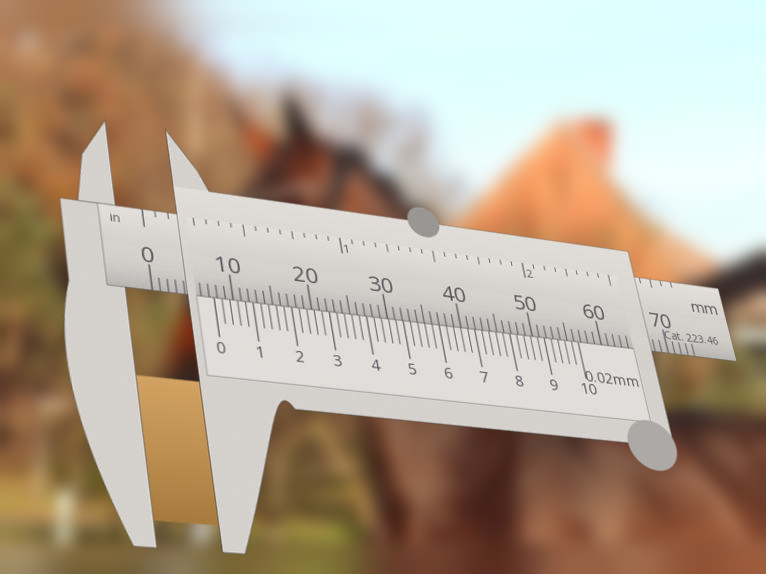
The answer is 7.6 mm
